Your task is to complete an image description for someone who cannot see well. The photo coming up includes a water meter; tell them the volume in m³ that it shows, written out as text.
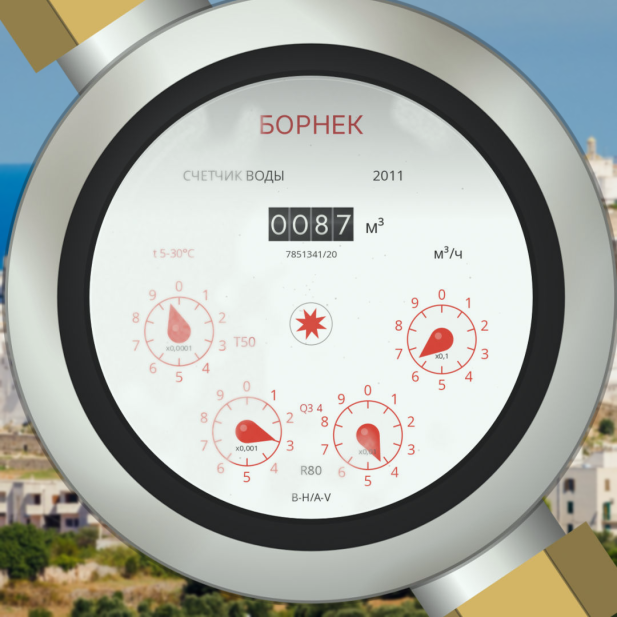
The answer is 87.6429 m³
